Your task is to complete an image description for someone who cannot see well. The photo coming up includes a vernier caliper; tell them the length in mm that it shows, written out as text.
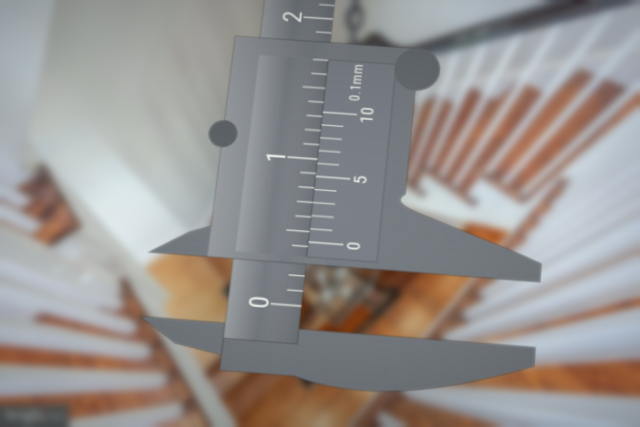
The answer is 4.3 mm
